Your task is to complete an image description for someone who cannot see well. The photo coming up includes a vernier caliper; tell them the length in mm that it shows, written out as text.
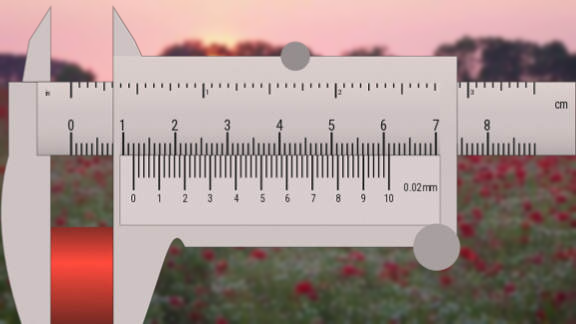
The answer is 12.0 mm
